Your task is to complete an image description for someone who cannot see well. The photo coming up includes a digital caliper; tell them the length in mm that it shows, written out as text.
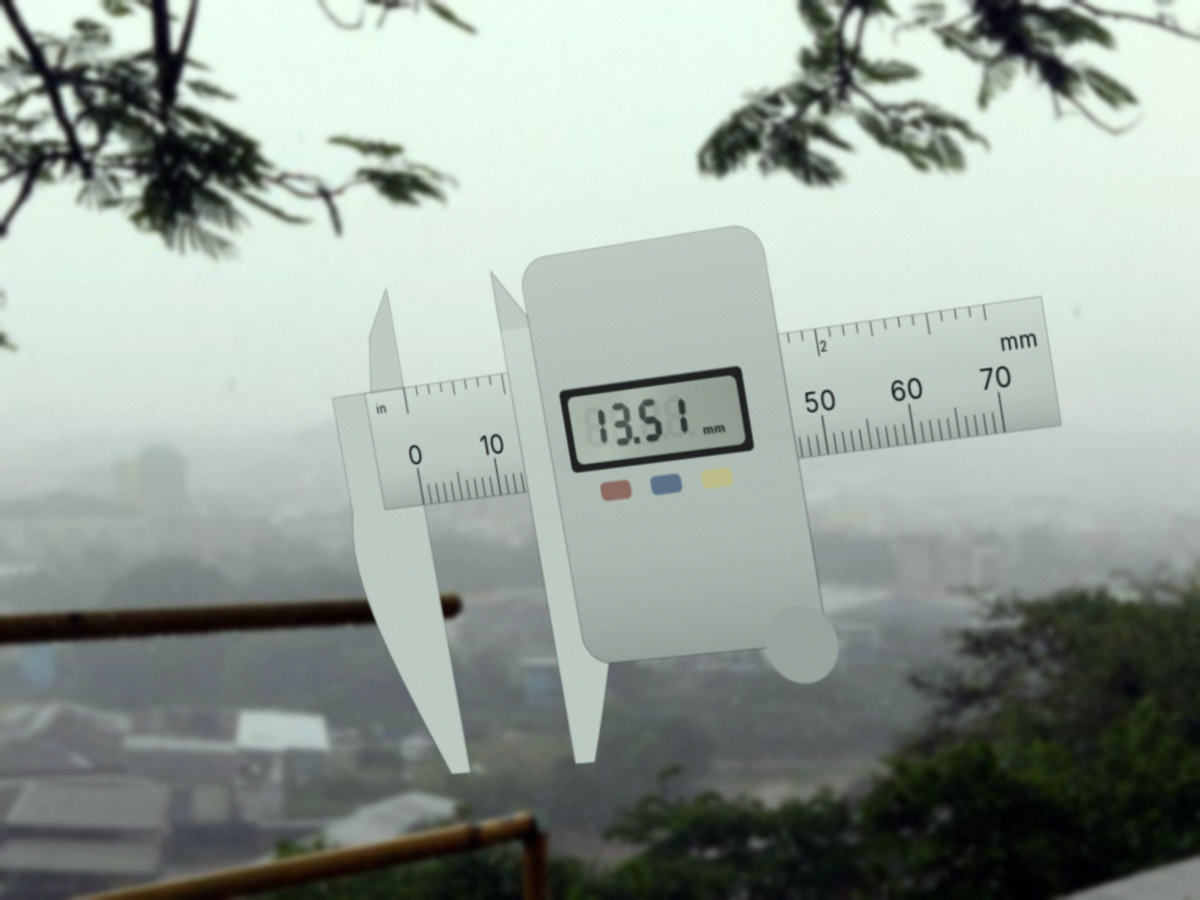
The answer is 13.51 mm
